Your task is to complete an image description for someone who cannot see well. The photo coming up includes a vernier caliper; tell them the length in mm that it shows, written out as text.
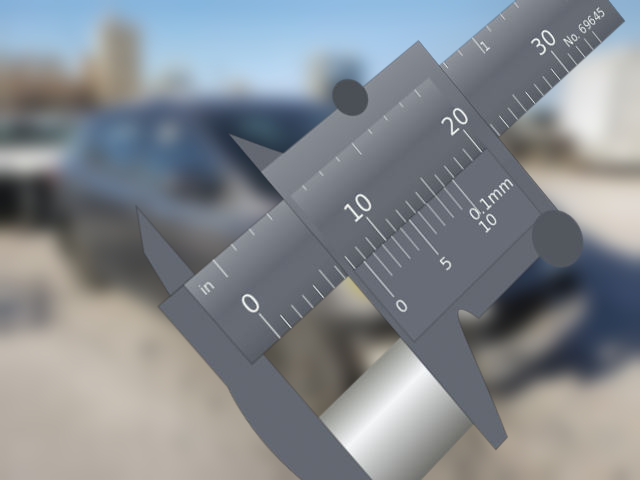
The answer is 7.8 mm
